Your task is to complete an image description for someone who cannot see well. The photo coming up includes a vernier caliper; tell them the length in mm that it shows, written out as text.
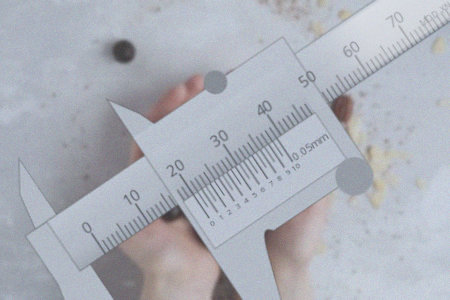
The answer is 20.0 mm
